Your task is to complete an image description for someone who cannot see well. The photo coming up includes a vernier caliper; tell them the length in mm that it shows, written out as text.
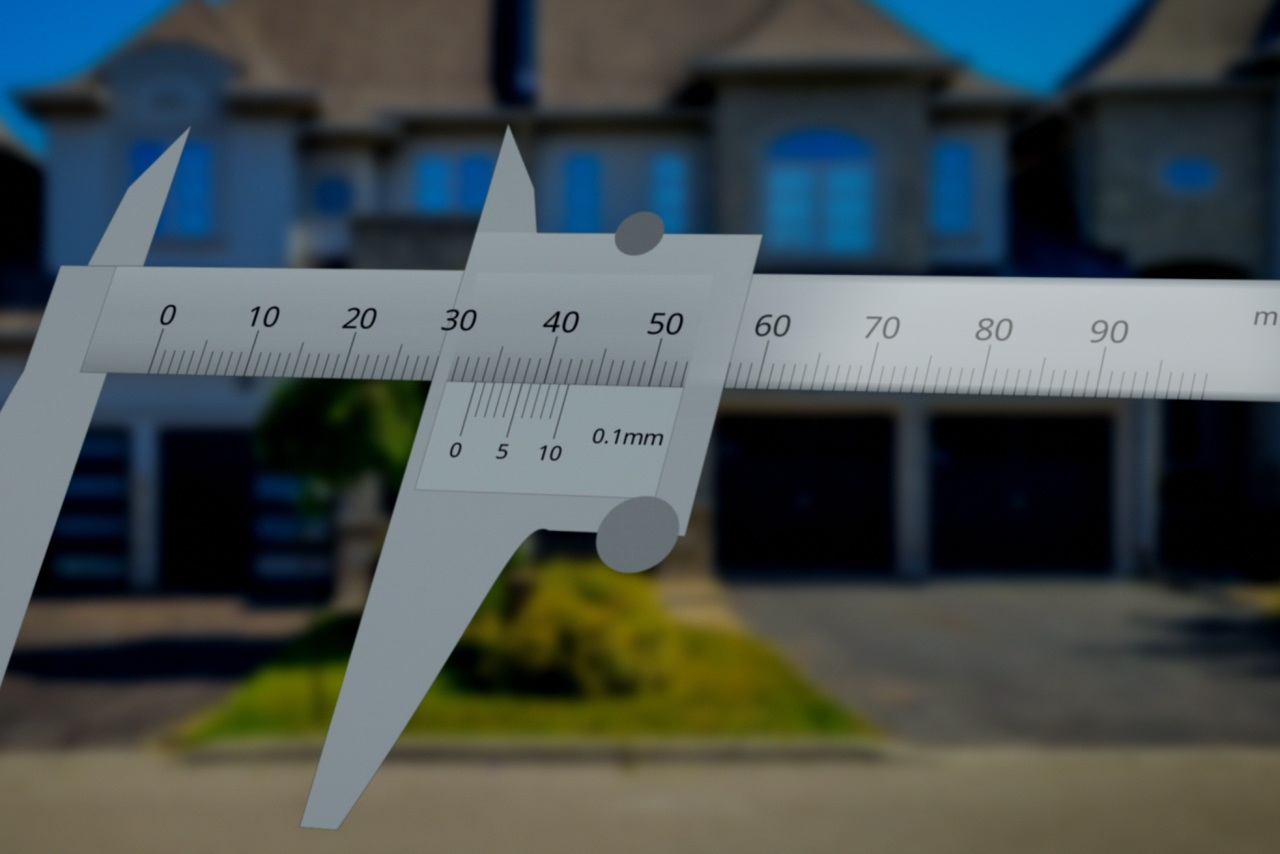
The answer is 33.4 mm
